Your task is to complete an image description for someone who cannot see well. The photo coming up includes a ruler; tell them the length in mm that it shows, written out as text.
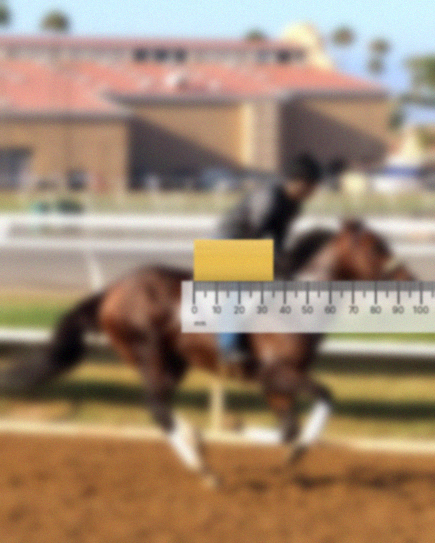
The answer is 35 mm
